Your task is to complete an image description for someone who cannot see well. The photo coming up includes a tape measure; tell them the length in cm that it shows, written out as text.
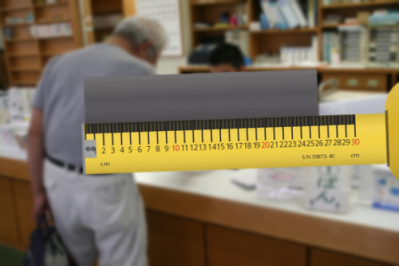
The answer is 26 cm
